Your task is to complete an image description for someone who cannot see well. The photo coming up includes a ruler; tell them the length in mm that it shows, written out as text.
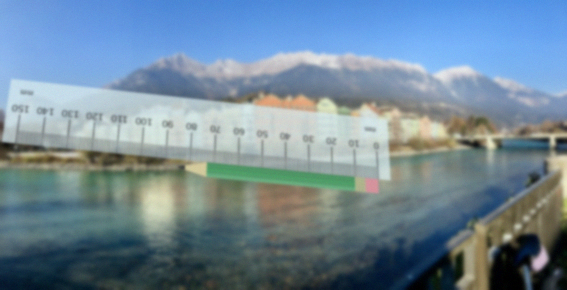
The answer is 85 mm
